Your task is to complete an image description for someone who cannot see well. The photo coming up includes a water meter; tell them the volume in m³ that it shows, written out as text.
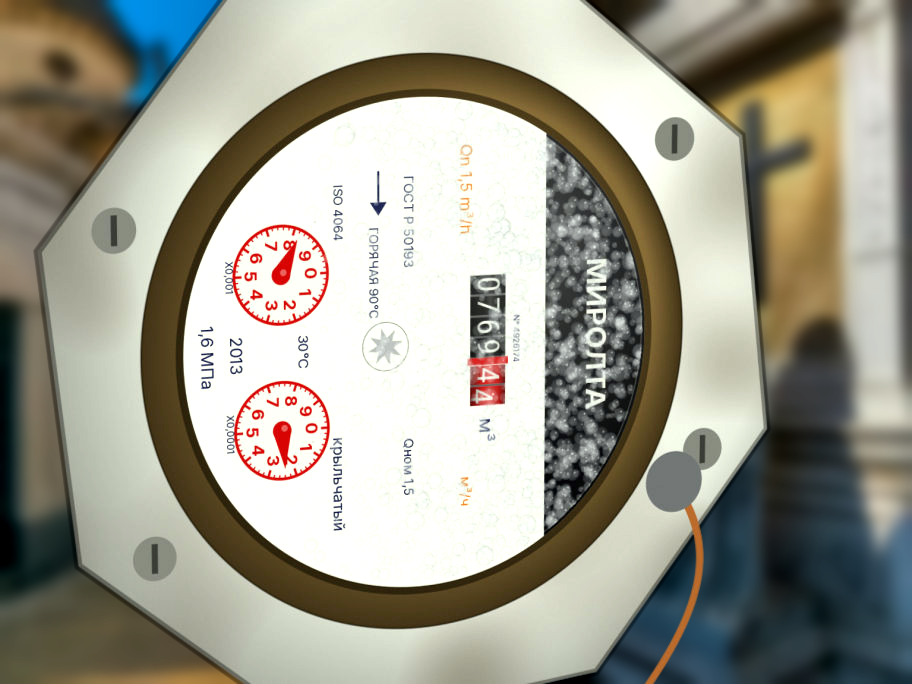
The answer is 769.4382 m³
